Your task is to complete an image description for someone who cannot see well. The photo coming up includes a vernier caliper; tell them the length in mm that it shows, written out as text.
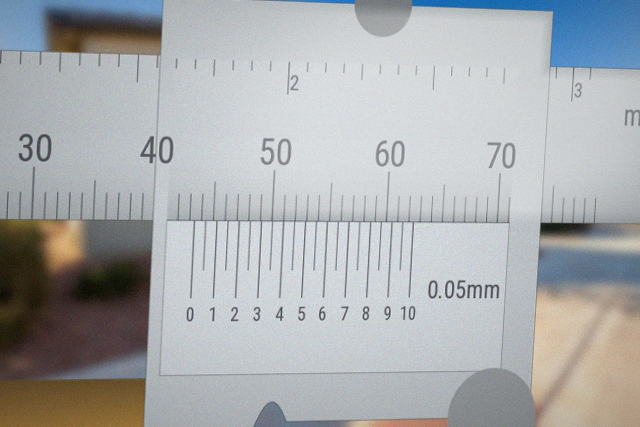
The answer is 43.4 mm
